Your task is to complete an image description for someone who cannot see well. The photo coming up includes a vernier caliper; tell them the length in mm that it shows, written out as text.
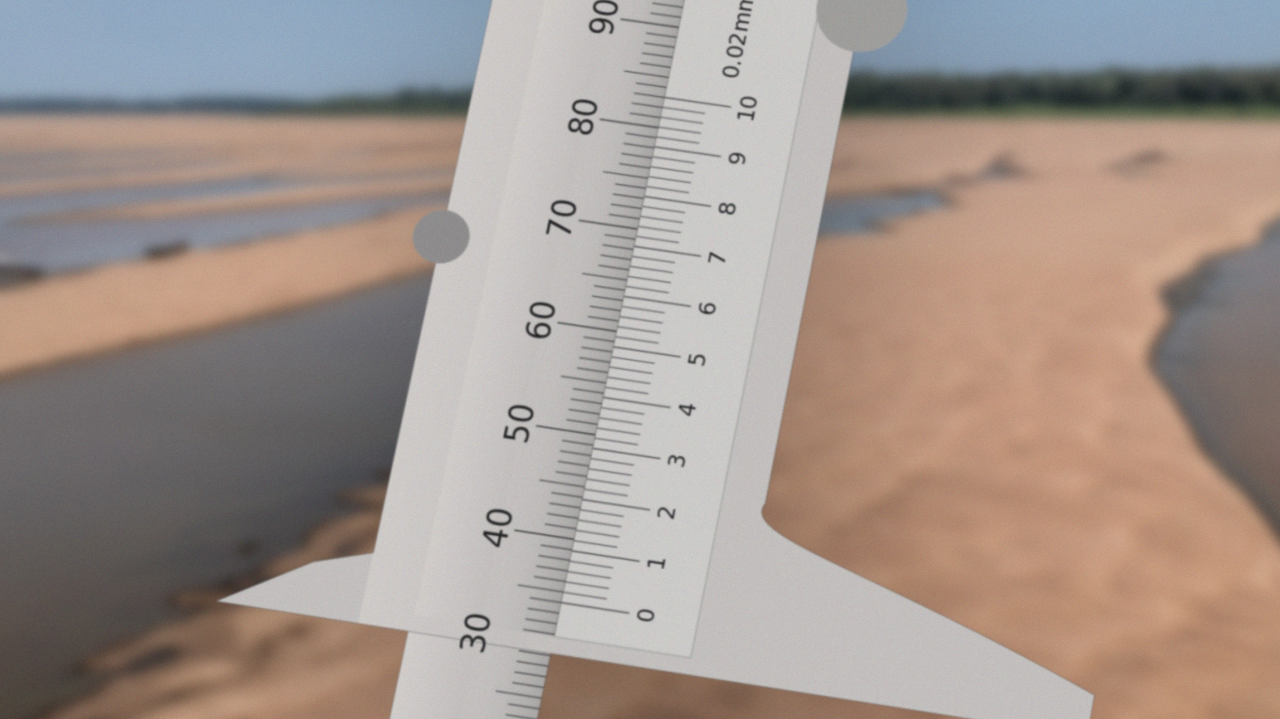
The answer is 34.0 mm
